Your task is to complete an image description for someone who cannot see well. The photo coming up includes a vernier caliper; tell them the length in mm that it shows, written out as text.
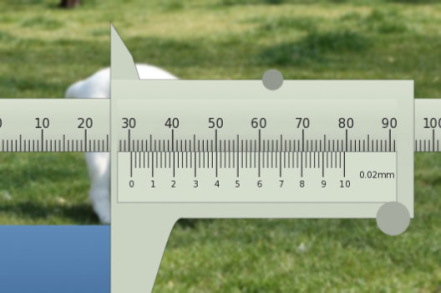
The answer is 30.5 mm
